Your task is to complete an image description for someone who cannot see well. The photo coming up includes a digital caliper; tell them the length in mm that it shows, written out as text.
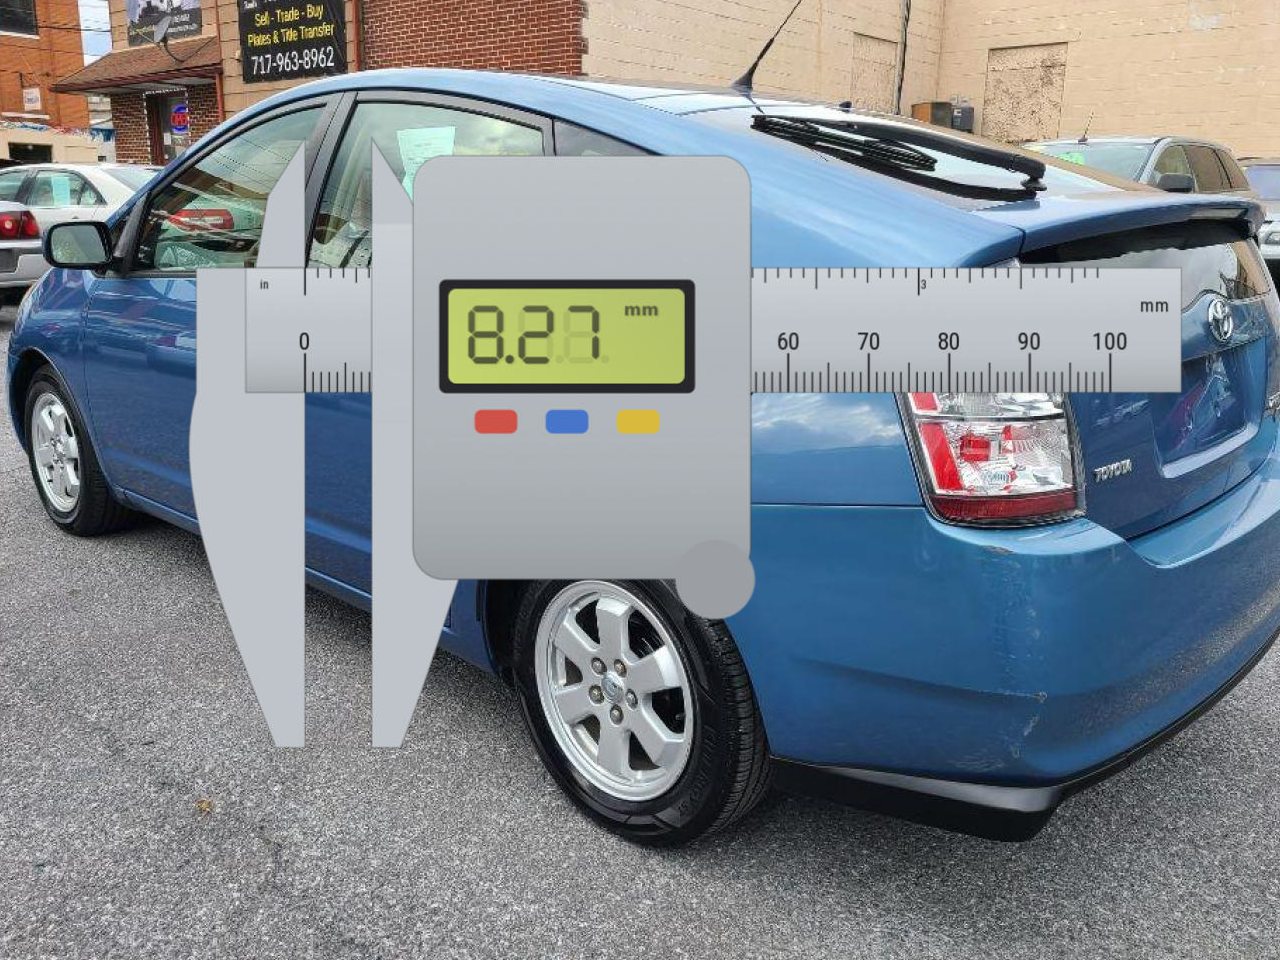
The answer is 8.27 mm
